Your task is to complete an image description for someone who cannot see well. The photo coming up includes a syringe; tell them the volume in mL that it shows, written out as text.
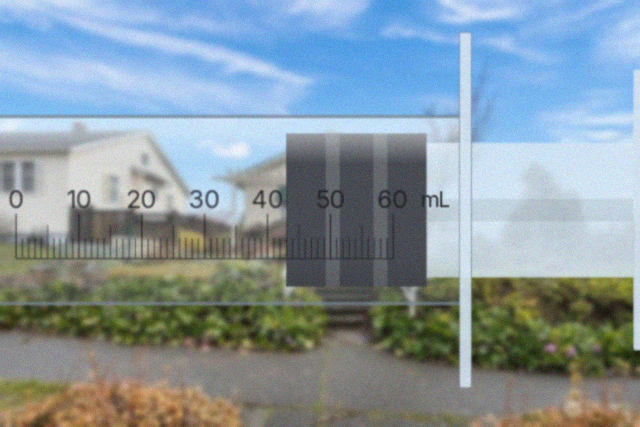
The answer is 43 mL
